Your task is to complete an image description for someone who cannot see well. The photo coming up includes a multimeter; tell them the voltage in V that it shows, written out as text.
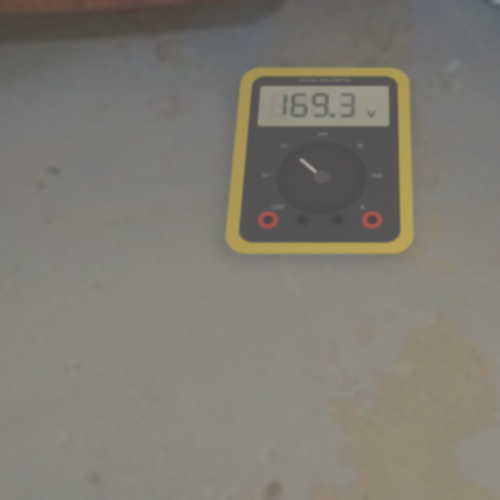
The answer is 169.3 V
